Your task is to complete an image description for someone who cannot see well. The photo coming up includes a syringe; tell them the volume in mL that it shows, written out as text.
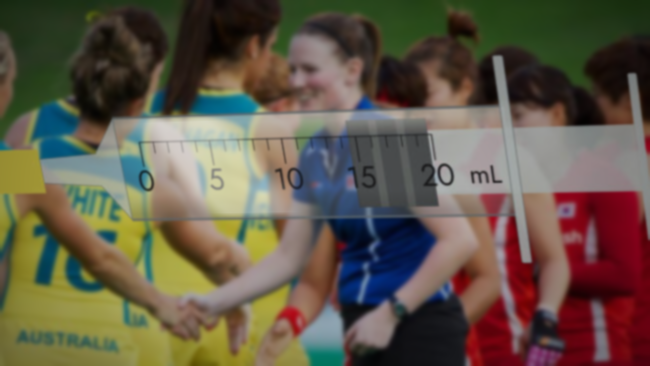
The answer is 14.5 mL
